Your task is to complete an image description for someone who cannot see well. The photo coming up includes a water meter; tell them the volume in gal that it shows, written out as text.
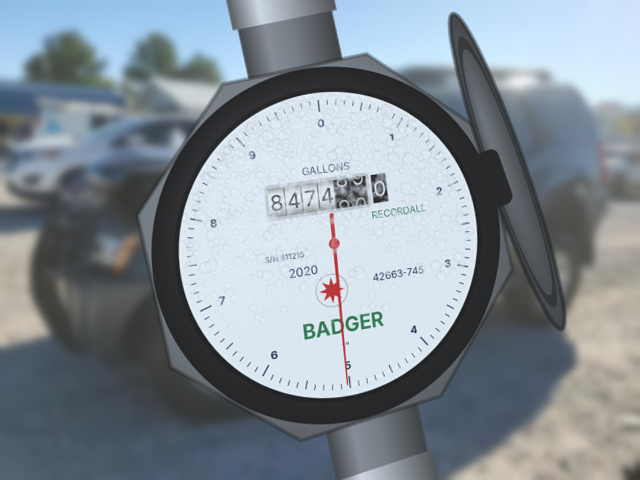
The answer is 8474895.0 gal
